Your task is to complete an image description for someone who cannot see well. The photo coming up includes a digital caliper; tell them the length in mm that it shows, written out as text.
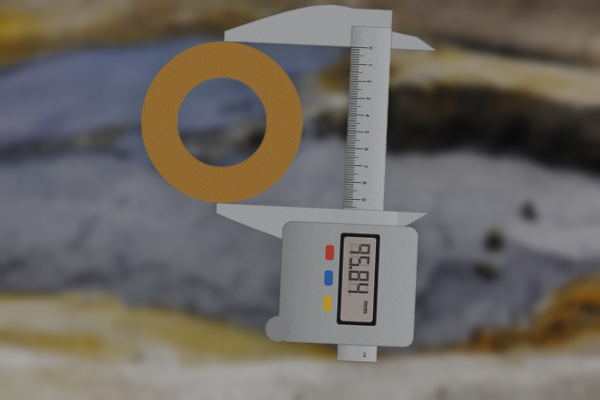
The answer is 95.84 mm
